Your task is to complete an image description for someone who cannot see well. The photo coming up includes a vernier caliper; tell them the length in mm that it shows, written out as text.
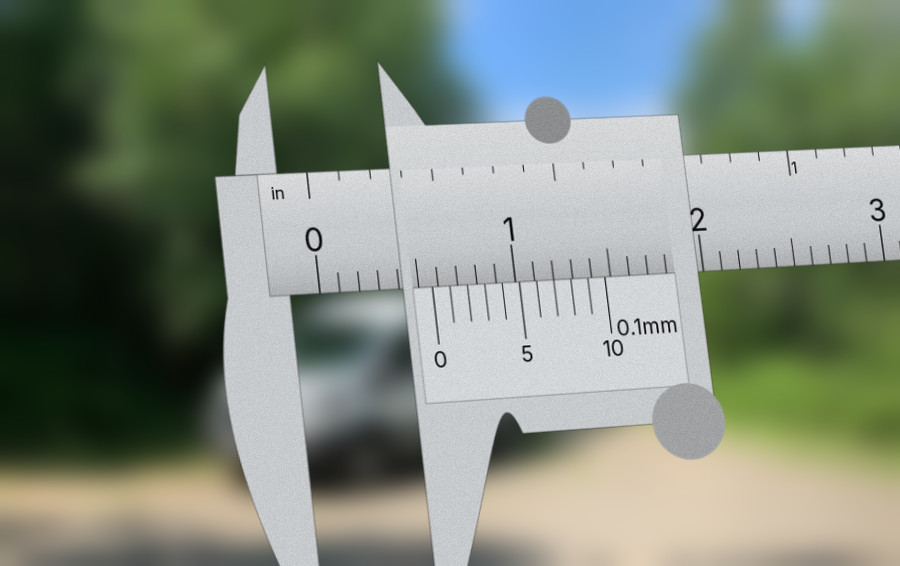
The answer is 5.7 mm
